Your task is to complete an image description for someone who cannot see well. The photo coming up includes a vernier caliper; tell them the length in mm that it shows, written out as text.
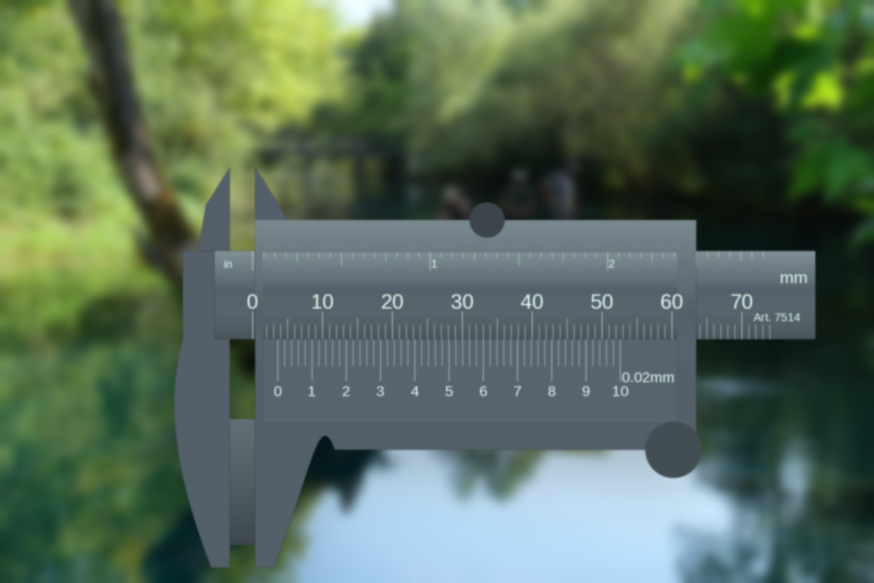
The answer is 3.6 mm
